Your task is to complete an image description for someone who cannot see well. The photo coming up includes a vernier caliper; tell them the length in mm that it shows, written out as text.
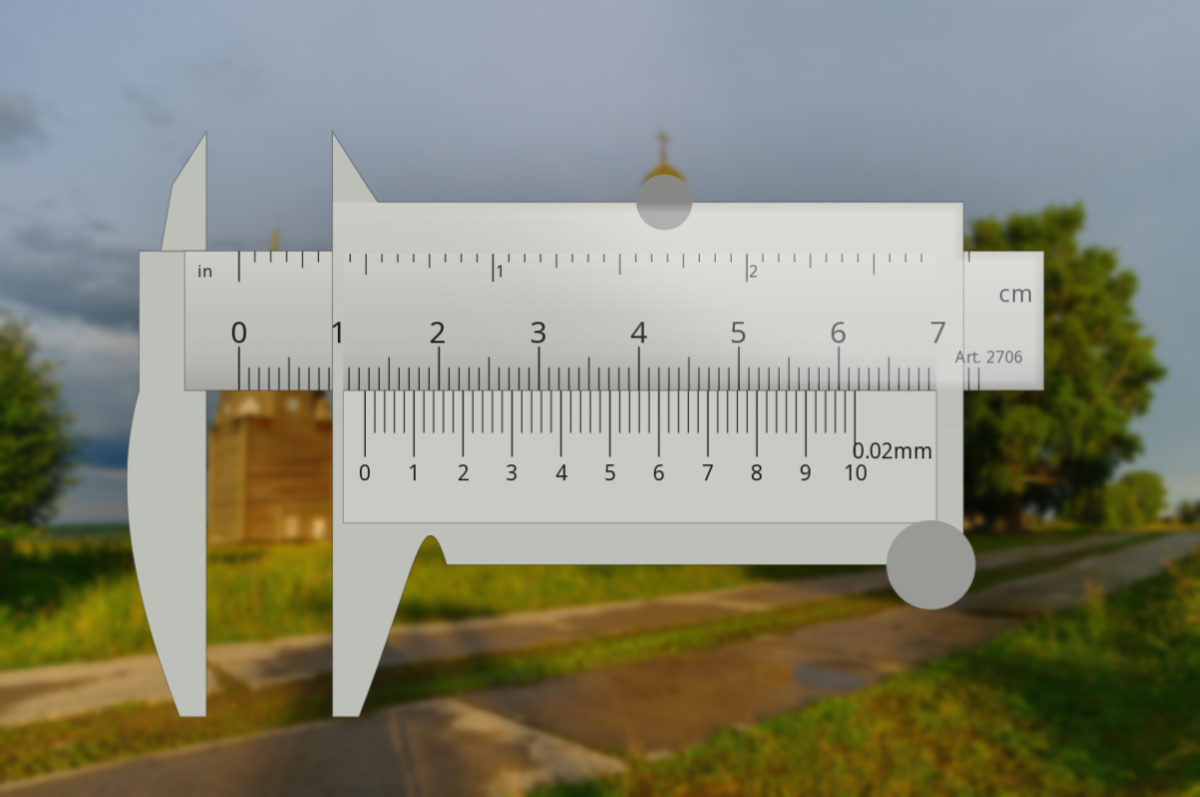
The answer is 12.6 mm
